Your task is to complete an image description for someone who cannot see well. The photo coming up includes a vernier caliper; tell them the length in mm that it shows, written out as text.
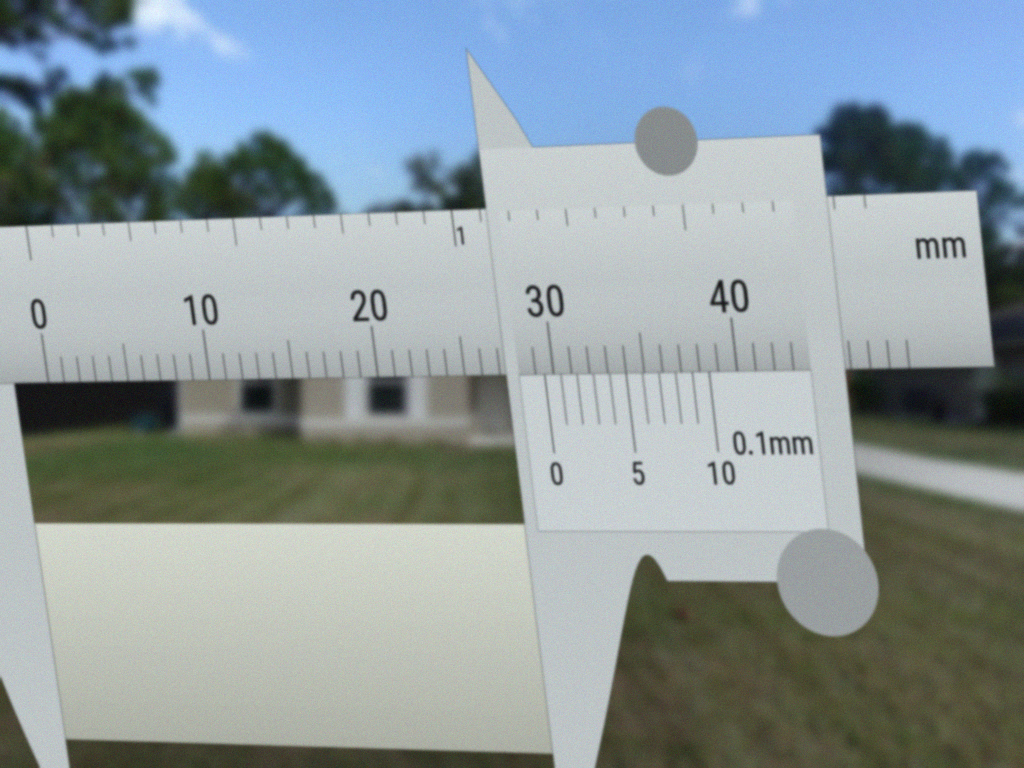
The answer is 29.5 mm
